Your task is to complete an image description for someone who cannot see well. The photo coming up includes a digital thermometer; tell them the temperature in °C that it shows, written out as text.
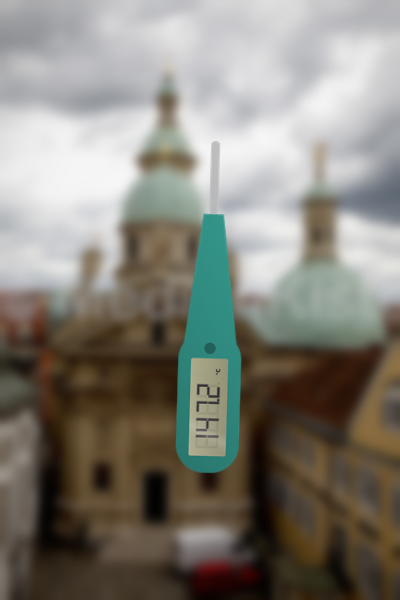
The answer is 147.2 °C
